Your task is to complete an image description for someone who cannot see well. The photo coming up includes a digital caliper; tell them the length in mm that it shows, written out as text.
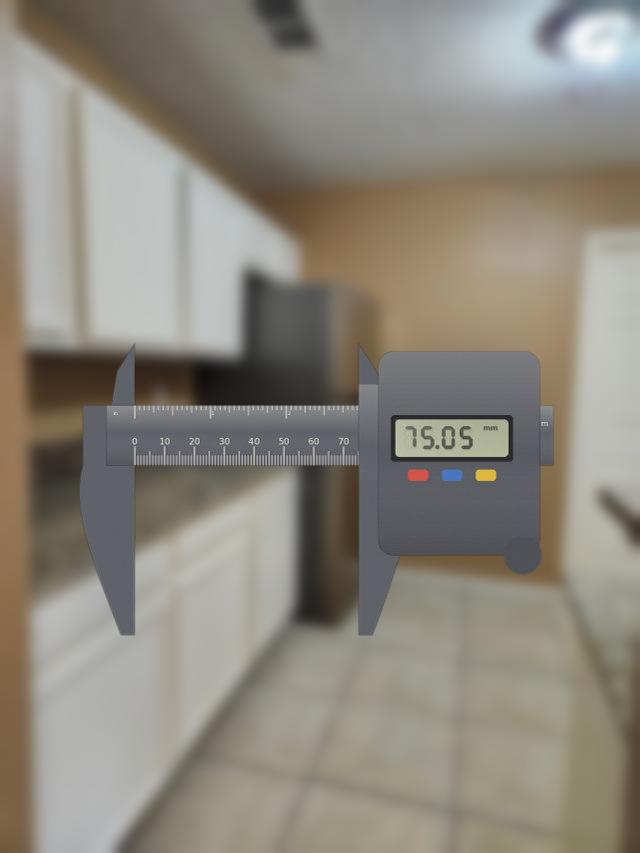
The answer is 75.05 mm
